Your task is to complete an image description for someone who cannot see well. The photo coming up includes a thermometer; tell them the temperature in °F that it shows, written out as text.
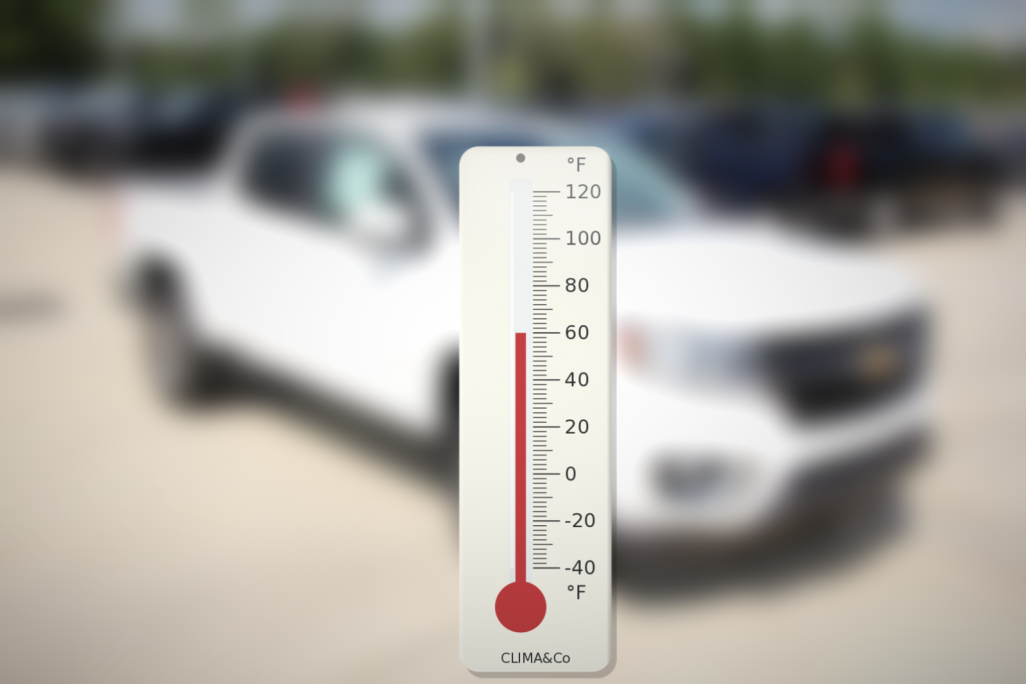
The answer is 60 °F
